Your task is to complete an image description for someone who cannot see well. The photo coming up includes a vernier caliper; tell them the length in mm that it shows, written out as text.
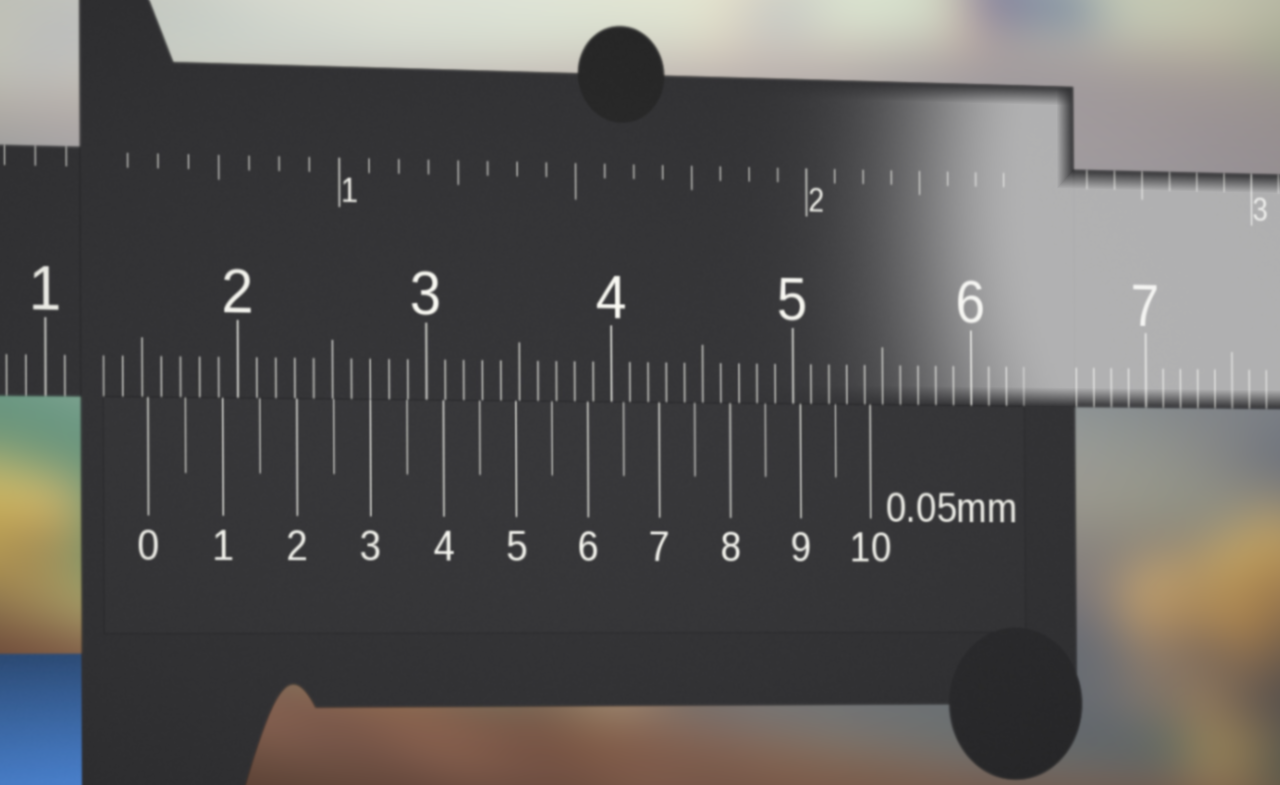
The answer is 15.3 mm
